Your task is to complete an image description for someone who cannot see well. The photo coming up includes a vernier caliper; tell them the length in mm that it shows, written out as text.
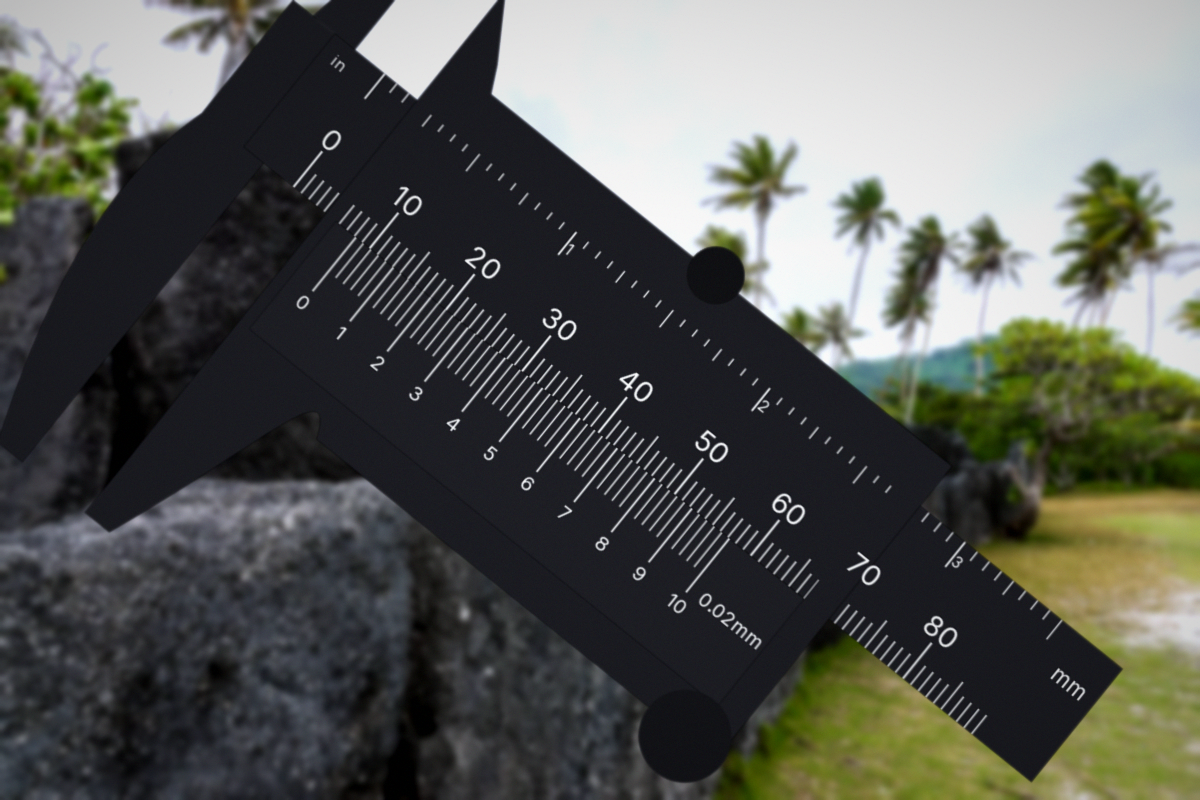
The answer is 8.2 mm
